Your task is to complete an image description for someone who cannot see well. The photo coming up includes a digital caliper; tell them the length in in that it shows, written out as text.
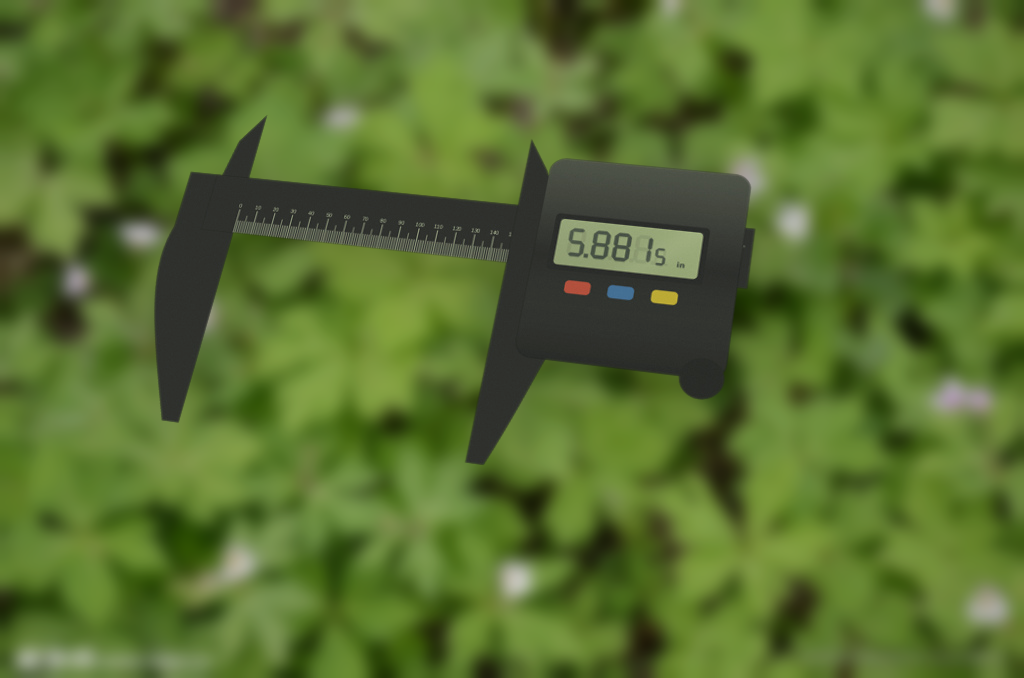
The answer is 5.8815 in
